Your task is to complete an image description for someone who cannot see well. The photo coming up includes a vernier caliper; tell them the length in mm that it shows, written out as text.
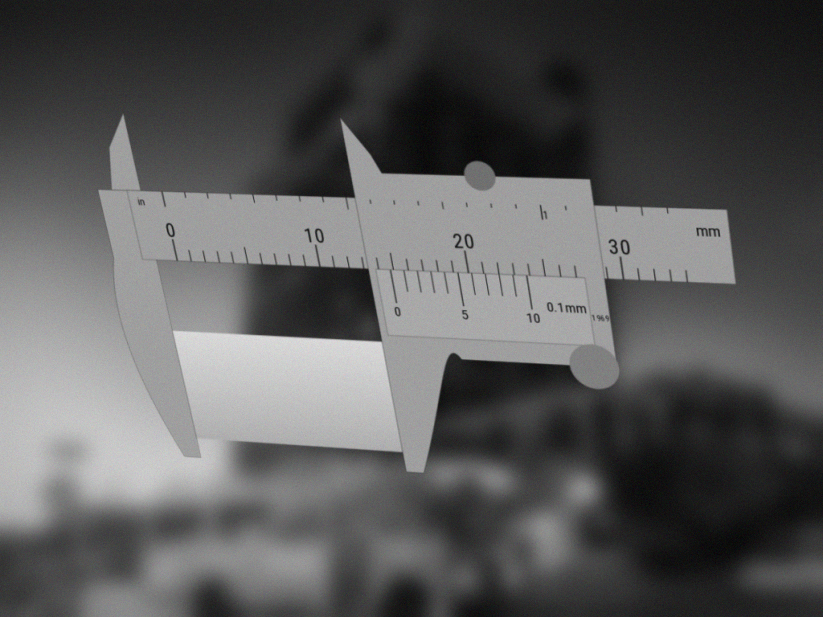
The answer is 14.8 mm
